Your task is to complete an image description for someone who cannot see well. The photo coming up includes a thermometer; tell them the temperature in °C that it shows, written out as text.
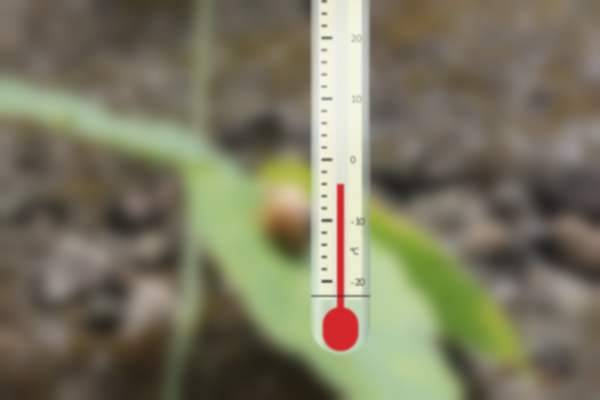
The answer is -4 °C
